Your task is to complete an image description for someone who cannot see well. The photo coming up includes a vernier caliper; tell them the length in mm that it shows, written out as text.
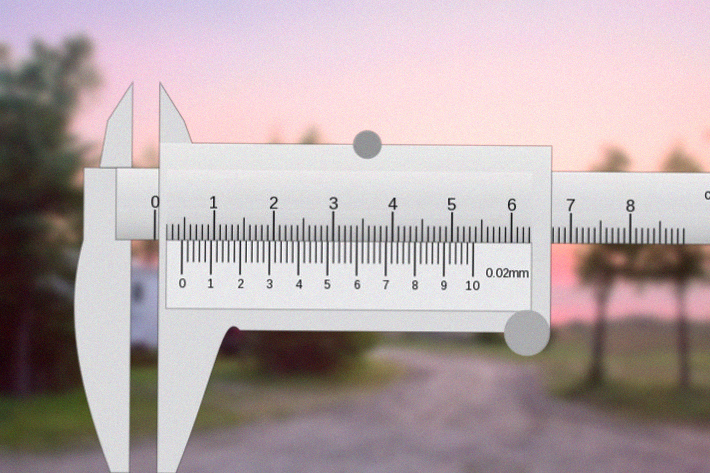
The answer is 4.6 mm
